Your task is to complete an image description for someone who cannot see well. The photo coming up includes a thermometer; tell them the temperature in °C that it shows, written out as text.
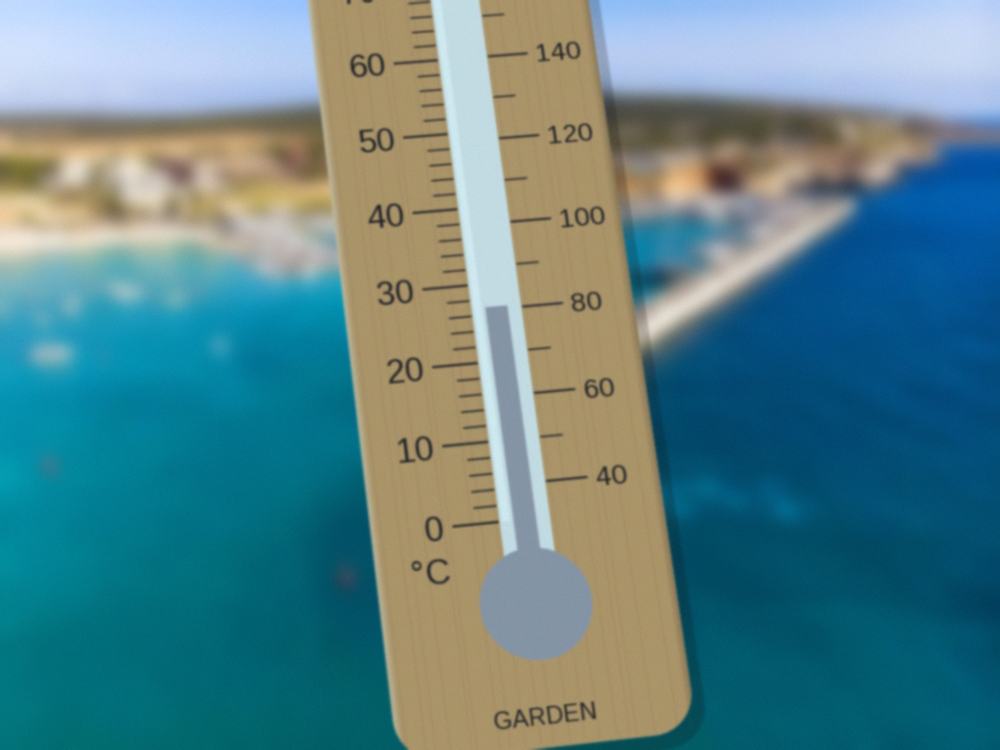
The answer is 27 °C
